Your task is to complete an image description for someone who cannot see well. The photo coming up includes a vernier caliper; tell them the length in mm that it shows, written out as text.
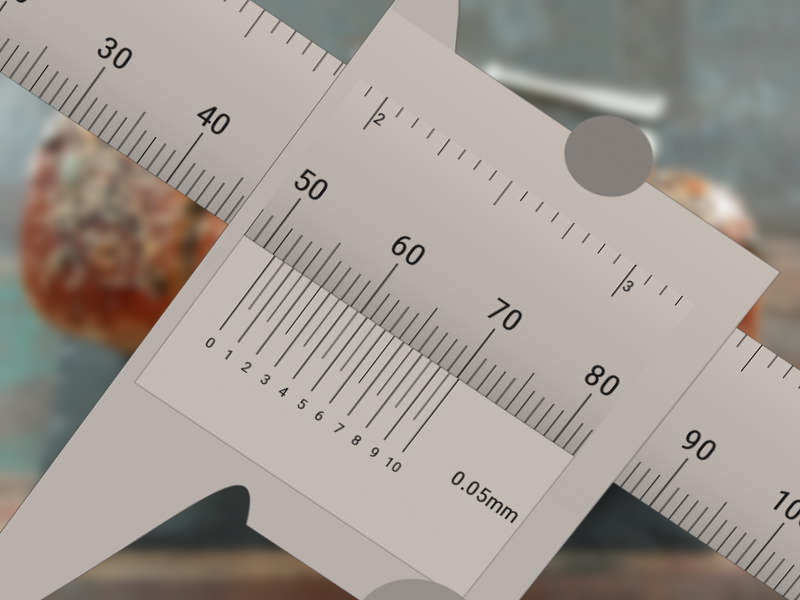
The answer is 51.2 mm
